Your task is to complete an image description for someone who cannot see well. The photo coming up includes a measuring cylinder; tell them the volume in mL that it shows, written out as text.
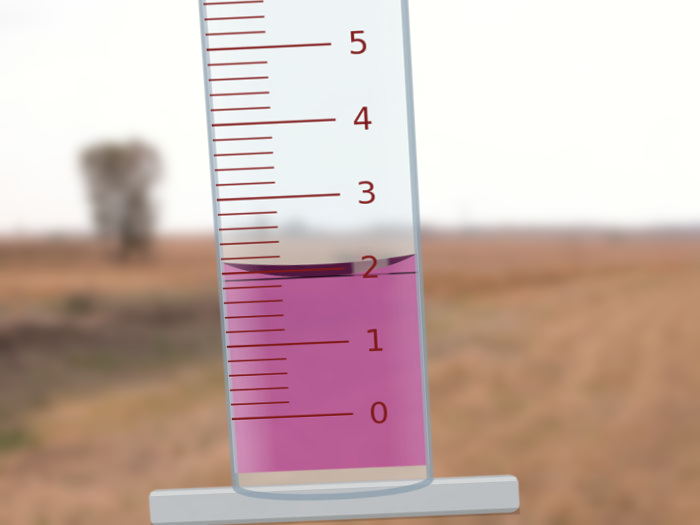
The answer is 1.9 mL
